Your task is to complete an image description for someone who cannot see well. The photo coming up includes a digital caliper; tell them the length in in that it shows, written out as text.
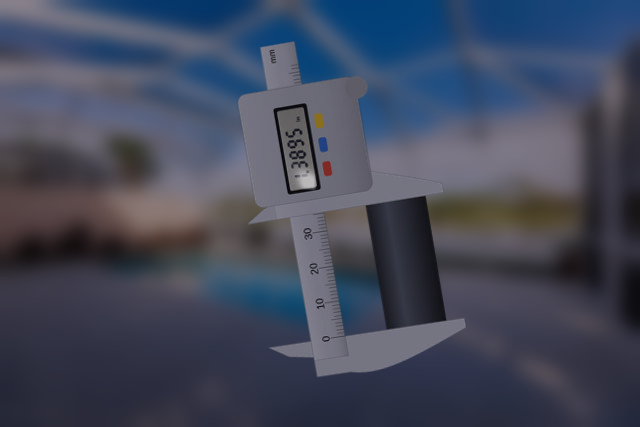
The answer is 1.3895 in
